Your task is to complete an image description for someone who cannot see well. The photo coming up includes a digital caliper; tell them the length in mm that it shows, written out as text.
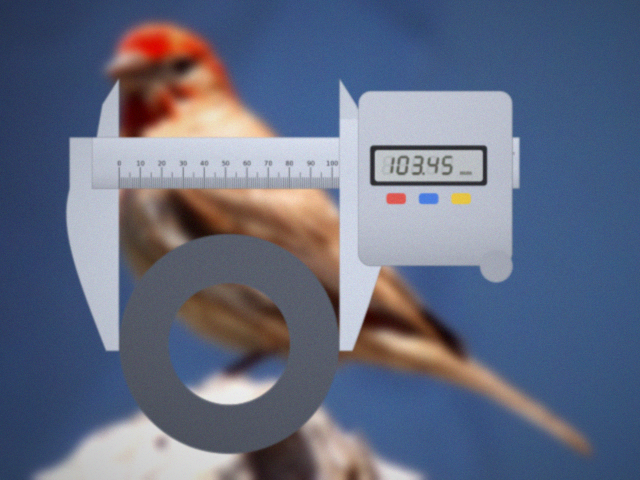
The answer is 103.45 mm
